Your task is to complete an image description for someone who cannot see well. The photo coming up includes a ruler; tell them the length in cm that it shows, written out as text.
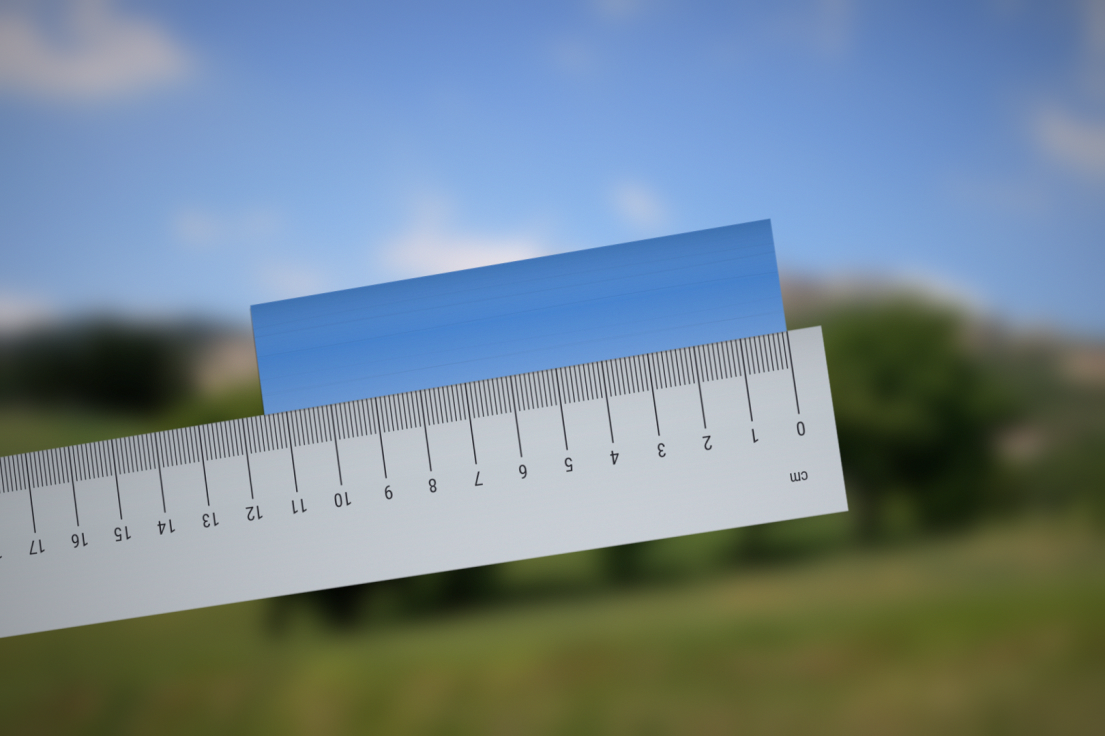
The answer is 11.5 cm
